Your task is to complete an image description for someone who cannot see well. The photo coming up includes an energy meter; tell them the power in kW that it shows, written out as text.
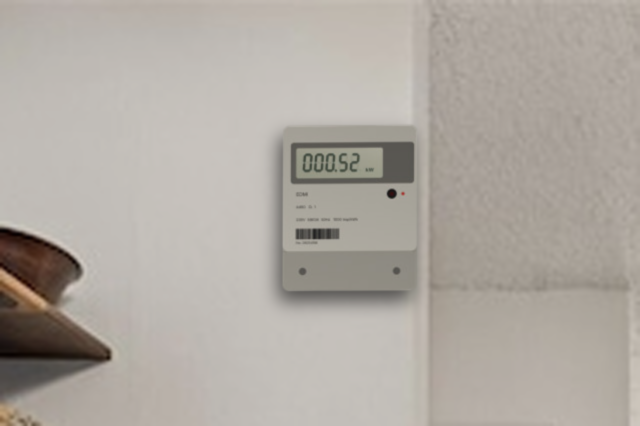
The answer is 0.52 kW
